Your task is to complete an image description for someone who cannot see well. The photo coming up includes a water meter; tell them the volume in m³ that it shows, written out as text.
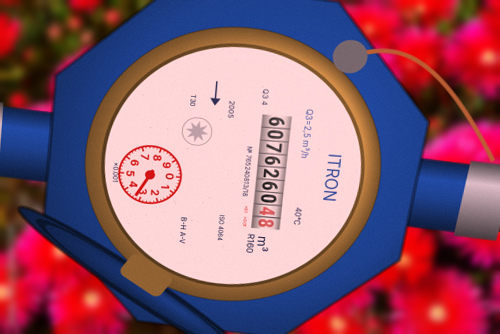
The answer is 6076260.483 m³
